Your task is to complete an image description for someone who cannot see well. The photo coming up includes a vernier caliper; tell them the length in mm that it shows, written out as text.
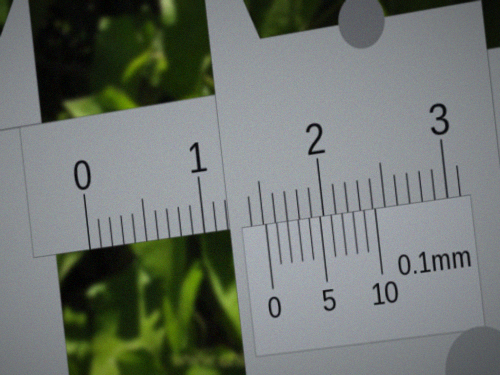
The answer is 15.2 mm
